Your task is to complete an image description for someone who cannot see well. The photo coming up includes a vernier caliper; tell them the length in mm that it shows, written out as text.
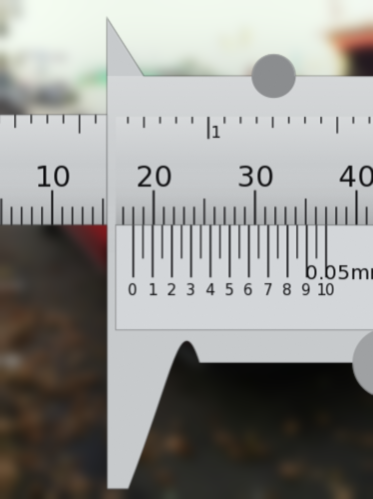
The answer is 18.0 mm
